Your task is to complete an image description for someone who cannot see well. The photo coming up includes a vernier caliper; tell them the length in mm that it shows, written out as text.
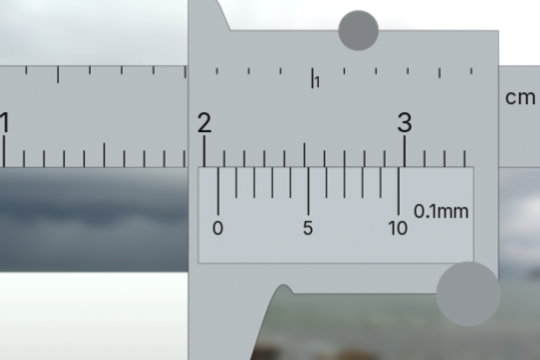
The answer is 20.7 mm
